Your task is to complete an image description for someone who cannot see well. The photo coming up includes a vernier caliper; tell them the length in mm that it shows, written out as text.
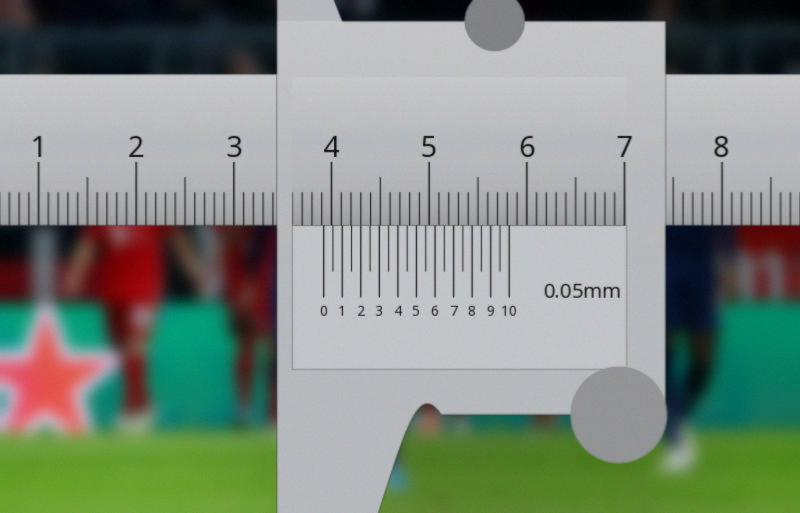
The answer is 39.2 mm
